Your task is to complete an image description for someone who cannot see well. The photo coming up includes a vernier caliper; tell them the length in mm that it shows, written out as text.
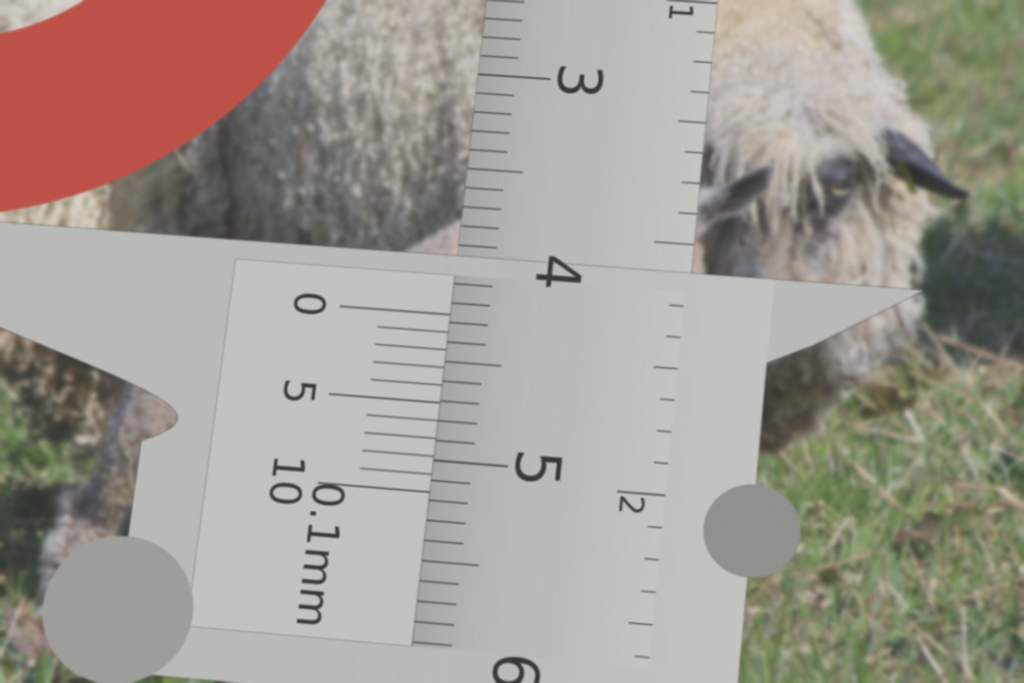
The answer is 42.6 mm
